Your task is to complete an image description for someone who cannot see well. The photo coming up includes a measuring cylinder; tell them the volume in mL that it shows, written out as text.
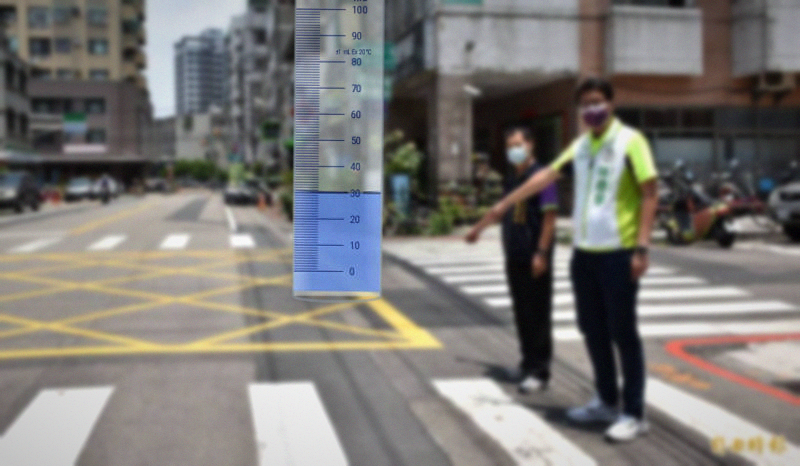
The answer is 30 mL
